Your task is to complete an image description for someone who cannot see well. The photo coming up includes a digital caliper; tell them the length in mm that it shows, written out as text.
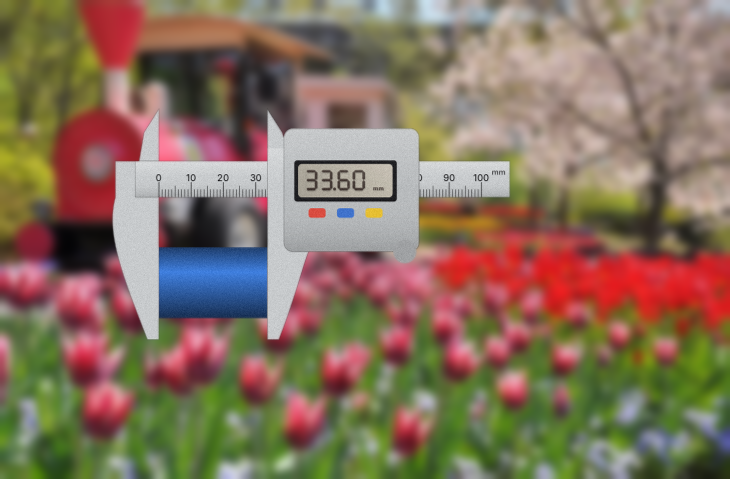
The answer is 33.60 mm
